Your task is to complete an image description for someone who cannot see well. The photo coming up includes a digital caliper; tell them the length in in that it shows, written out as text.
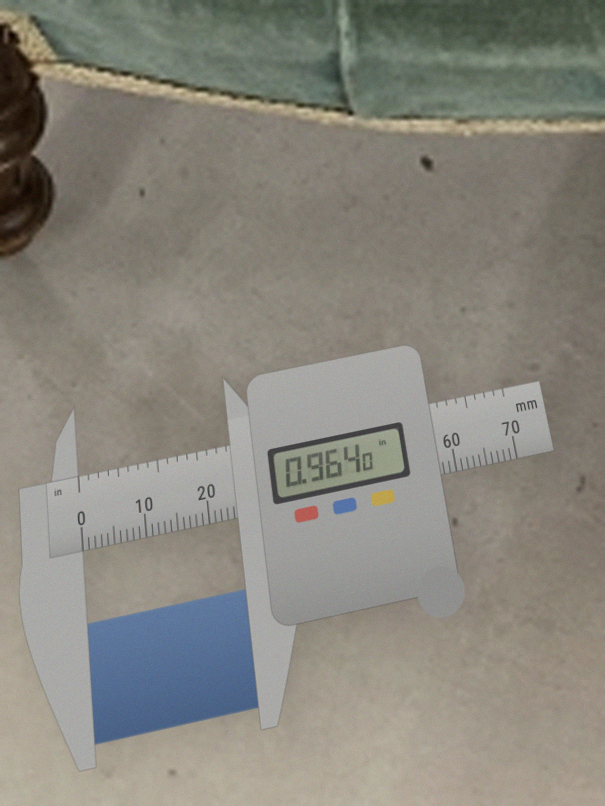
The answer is 0.9640 in
